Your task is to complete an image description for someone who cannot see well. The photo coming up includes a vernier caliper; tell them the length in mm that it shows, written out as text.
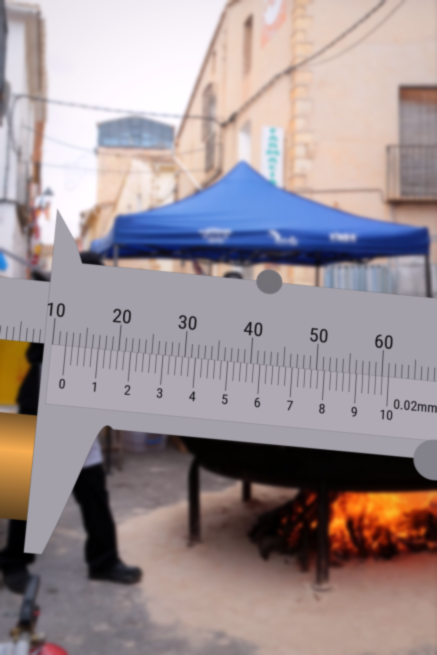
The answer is 12.0 mm
